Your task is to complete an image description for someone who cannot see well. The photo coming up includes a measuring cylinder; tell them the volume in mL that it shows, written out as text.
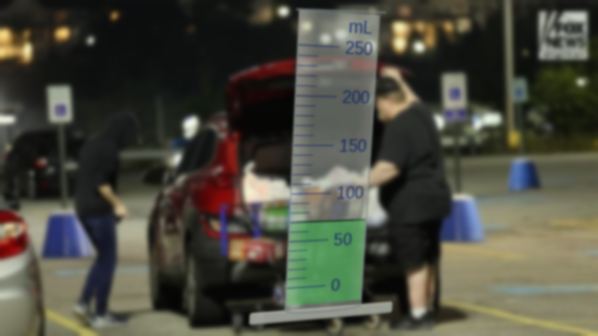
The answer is 70 mL
